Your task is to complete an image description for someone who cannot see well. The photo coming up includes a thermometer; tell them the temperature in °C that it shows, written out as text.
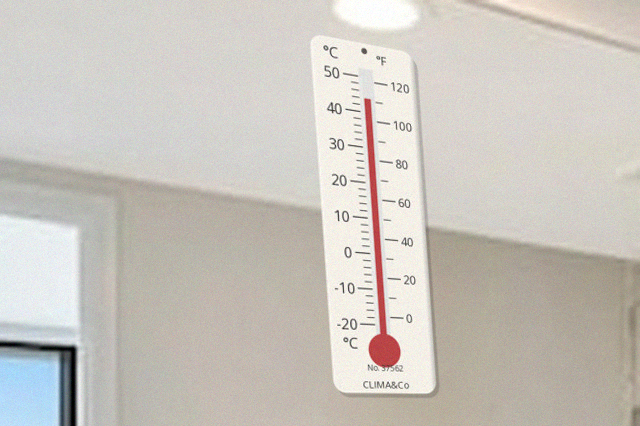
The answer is 44 °C
